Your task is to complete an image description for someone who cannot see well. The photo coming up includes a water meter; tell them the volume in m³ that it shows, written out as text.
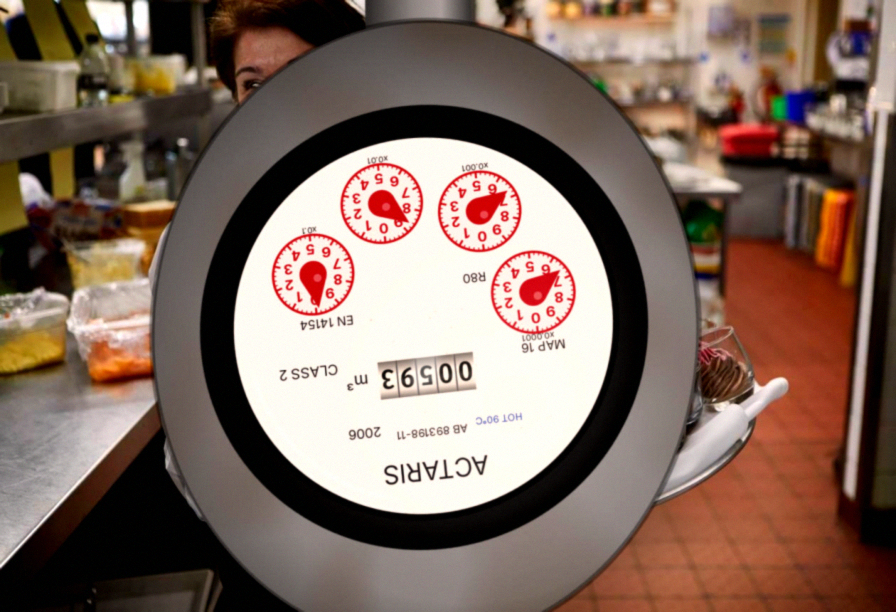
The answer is 592.9866 m³
